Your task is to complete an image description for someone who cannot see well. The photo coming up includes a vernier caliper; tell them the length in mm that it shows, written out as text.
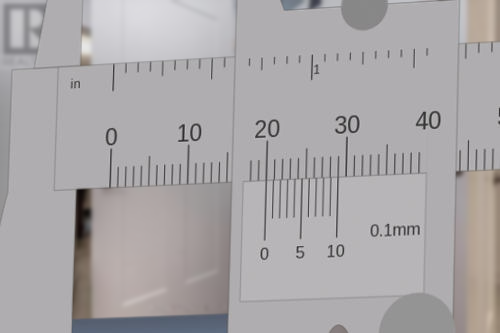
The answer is 20.0 mm
